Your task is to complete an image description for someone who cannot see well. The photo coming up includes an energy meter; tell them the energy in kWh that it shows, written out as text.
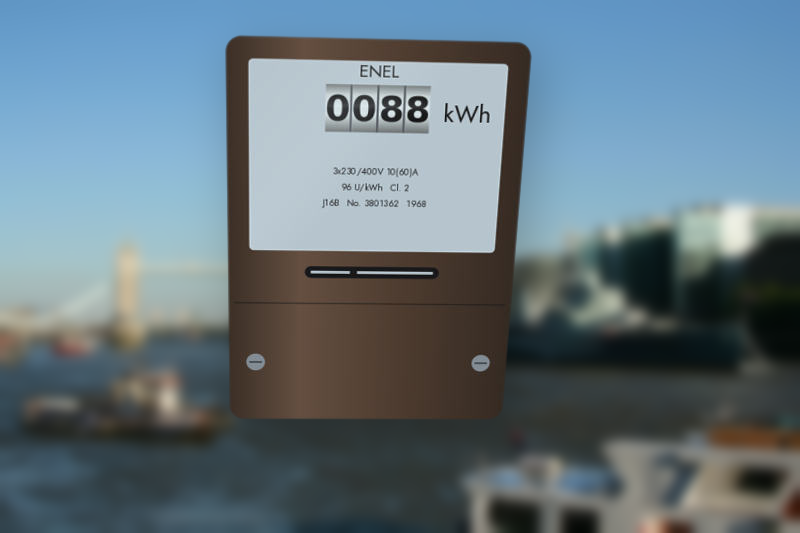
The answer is 88 kWh
